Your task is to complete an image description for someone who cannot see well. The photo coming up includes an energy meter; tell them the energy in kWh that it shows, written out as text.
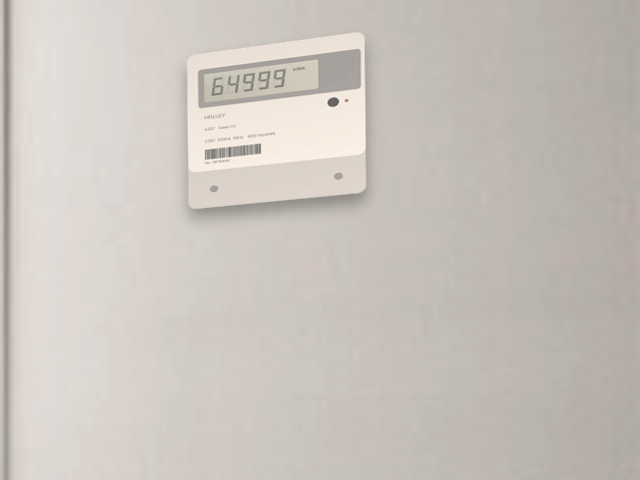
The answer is 64999 kWh
